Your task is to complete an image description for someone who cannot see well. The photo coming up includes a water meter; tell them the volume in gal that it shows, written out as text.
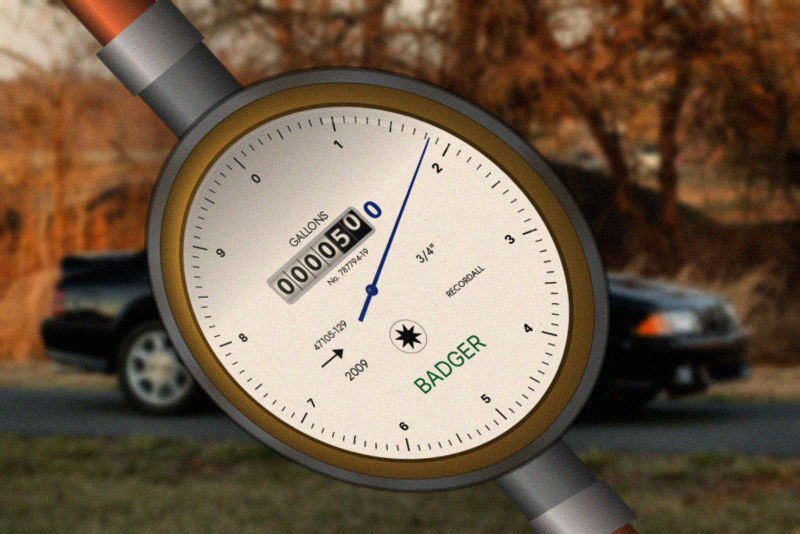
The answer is 501.8 gal
